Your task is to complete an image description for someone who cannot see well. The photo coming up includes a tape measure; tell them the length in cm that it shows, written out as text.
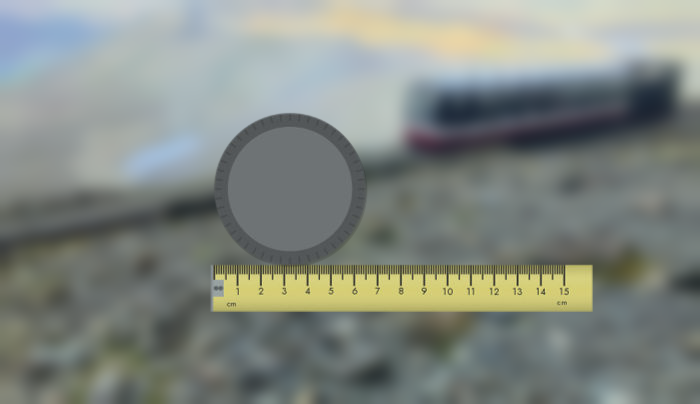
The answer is 6.5 cm
